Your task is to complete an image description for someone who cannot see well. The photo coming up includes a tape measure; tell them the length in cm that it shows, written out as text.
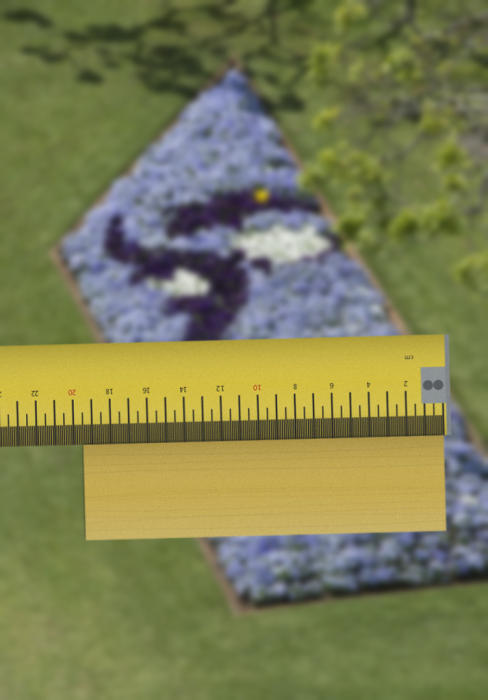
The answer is 19.5 cm
